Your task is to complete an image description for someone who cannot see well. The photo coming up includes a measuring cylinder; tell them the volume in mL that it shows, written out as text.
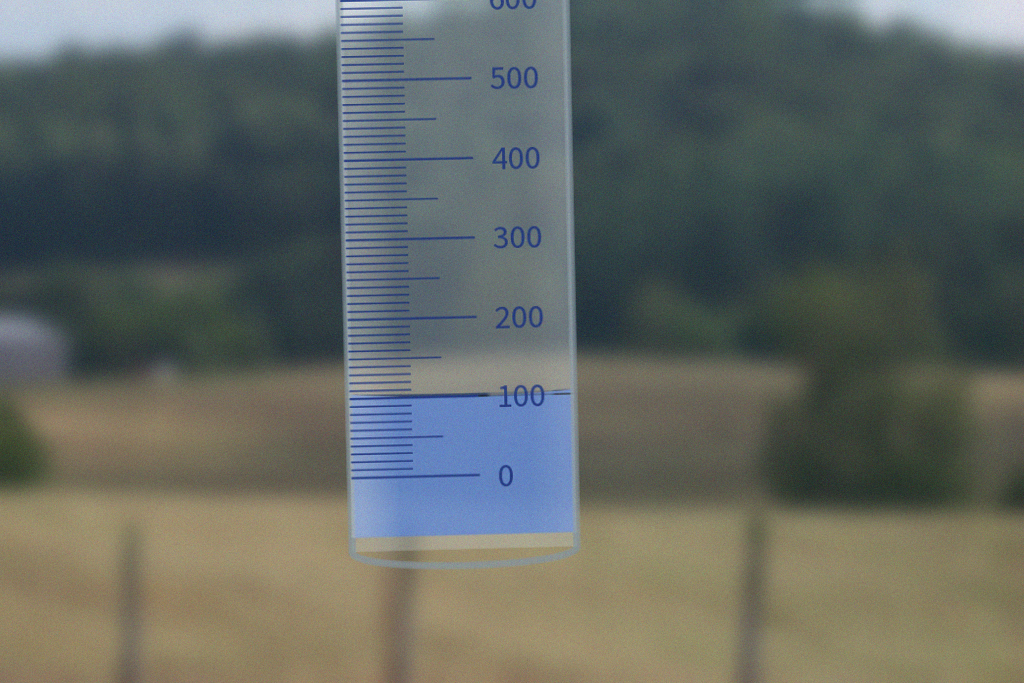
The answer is 100 mL
